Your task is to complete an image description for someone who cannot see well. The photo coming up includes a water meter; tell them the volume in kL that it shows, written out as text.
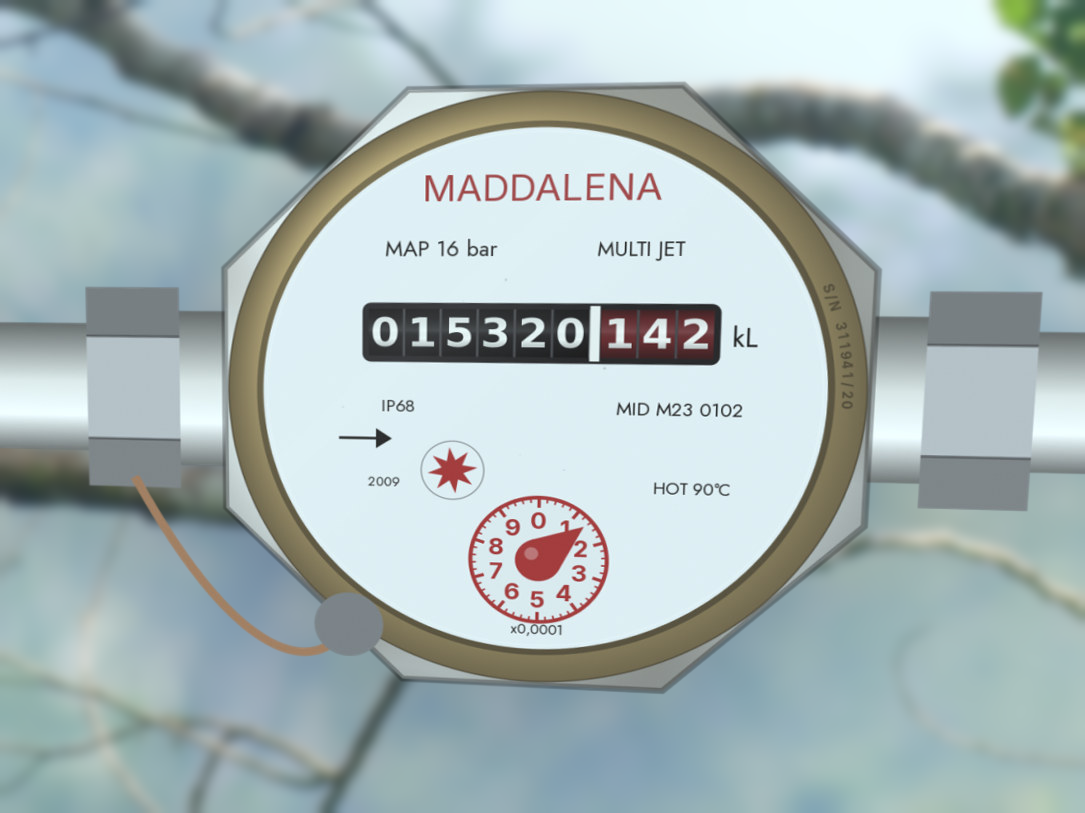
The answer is 15320.1421 kL
